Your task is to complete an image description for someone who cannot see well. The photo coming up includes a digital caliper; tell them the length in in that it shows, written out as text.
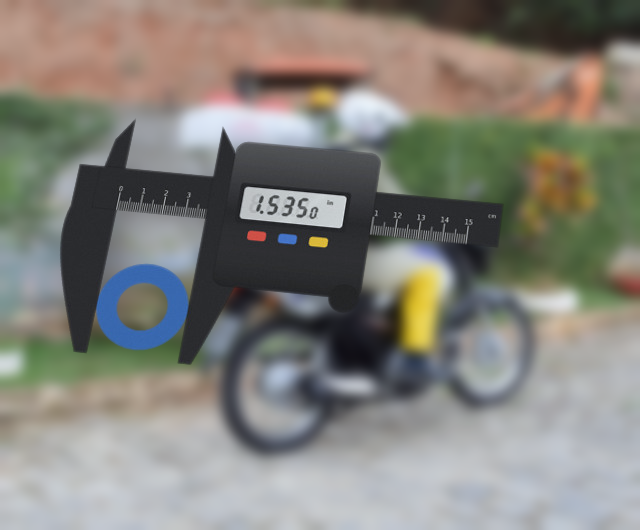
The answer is 1.5350 in
